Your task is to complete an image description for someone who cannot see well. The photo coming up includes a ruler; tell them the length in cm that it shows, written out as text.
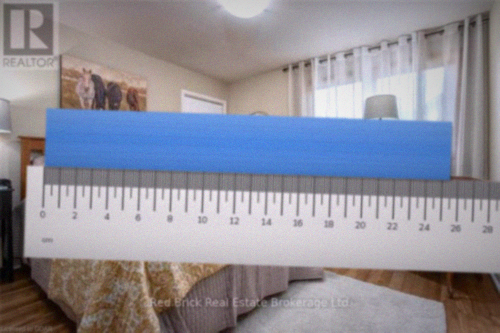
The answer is 25.5 cm
